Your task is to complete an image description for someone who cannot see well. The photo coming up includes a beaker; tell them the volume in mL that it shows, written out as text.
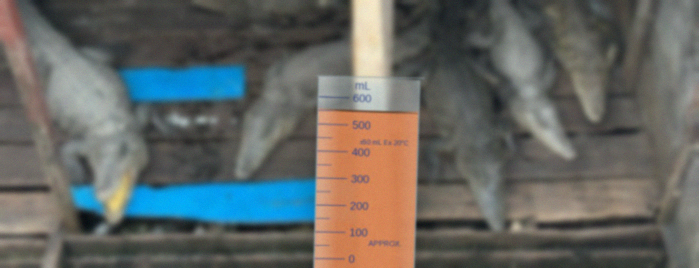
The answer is 550 mL
